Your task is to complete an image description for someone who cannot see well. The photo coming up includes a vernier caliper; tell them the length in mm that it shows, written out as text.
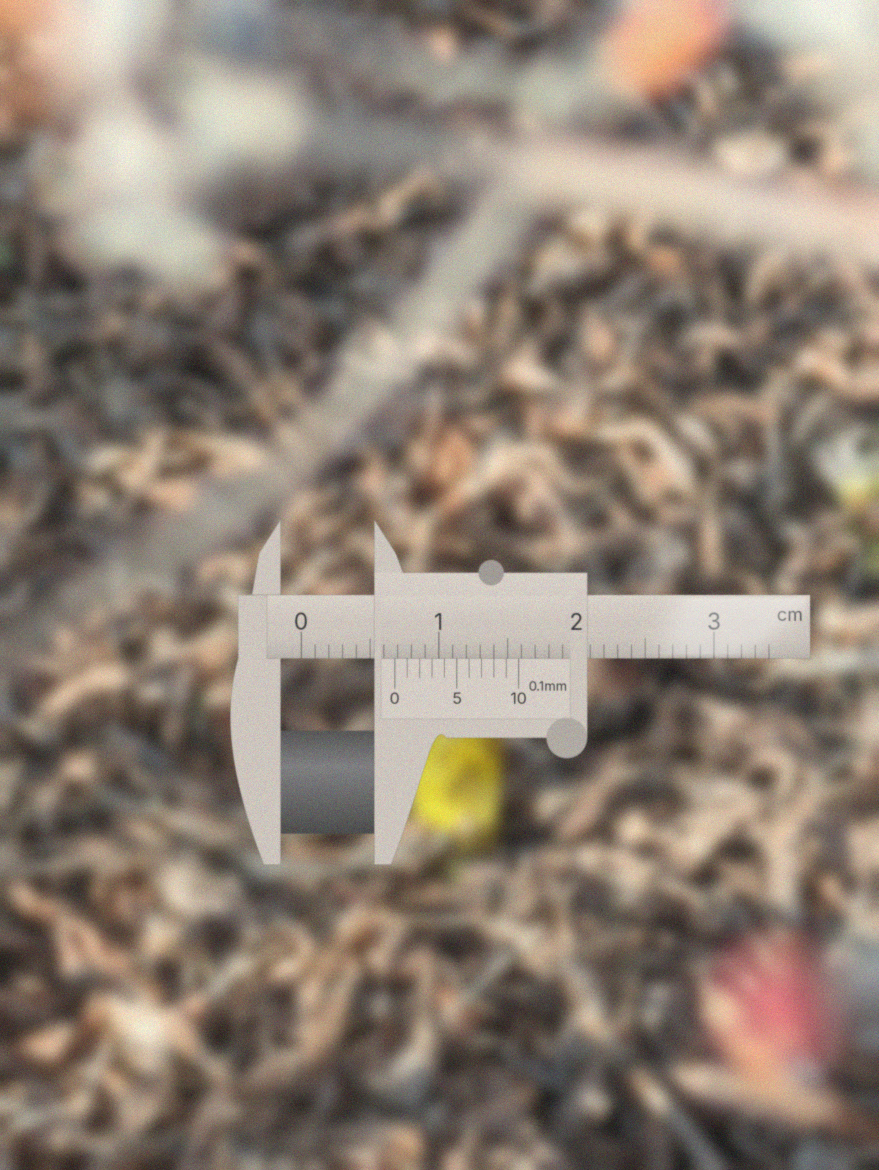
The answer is 6.8 mm
